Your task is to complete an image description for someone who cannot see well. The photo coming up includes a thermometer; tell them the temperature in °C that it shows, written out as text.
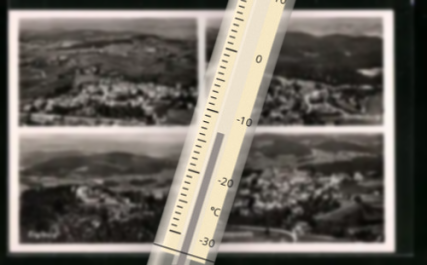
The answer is -13 °C
